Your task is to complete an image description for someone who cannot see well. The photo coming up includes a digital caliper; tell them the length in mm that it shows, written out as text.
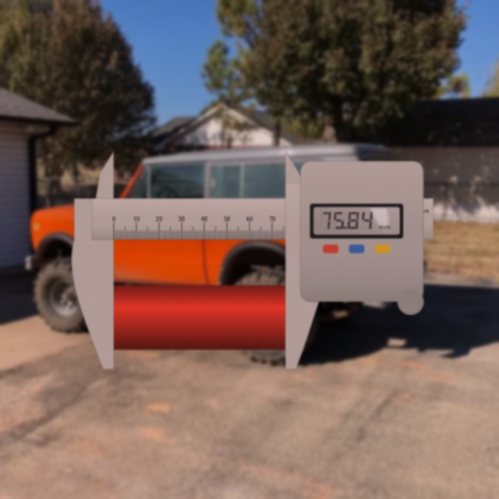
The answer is 75.84 mm
